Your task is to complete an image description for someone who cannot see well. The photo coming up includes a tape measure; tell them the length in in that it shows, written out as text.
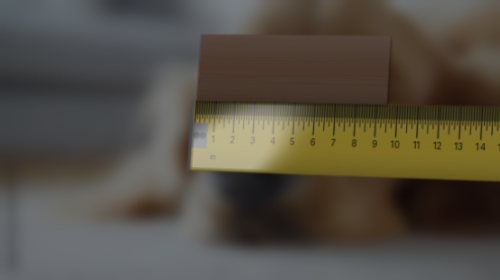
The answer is 9.5 in
